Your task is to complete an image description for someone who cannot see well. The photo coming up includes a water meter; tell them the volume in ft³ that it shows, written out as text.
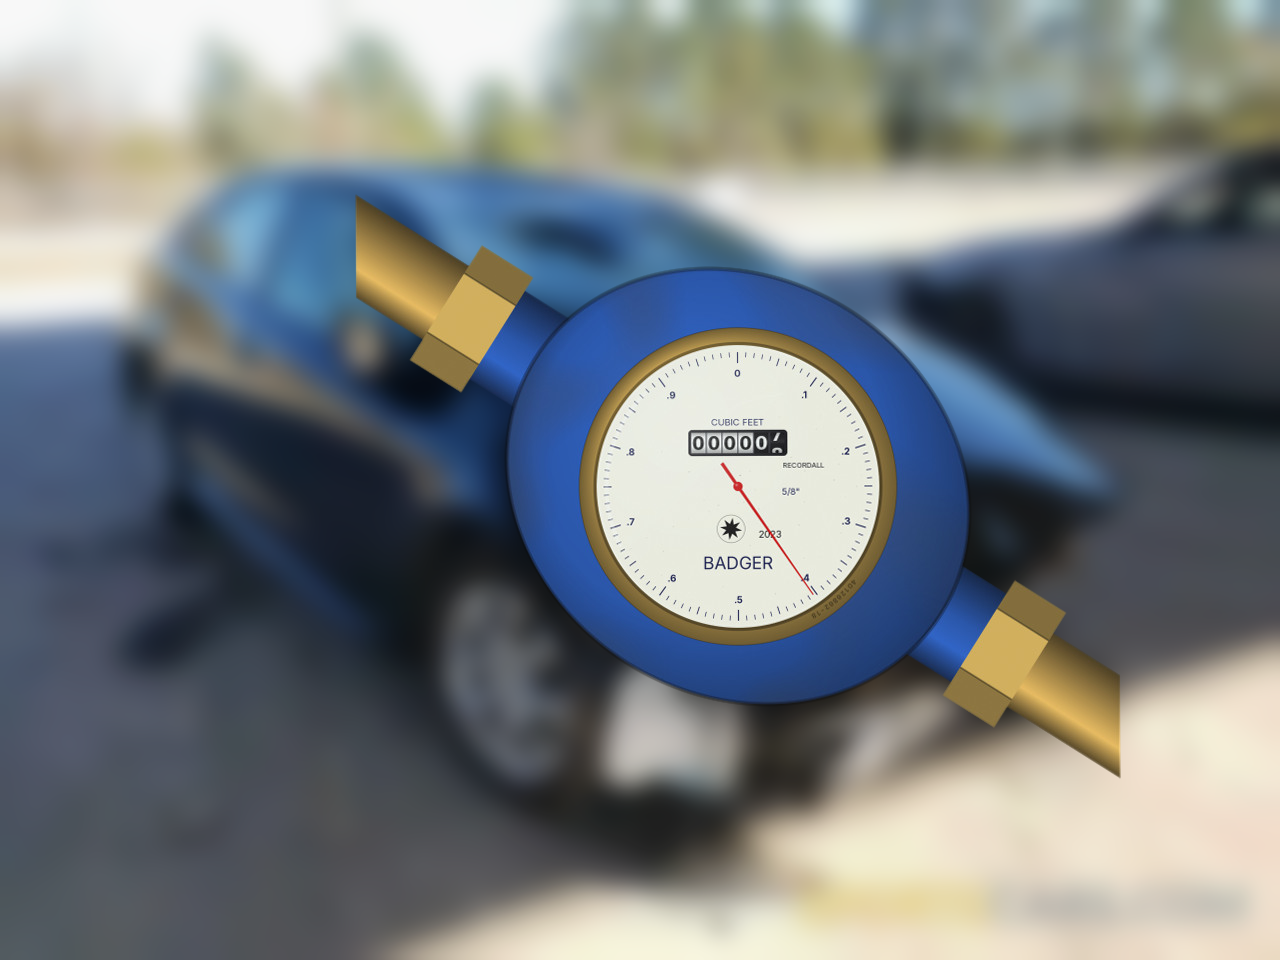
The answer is 7.40 ft³
